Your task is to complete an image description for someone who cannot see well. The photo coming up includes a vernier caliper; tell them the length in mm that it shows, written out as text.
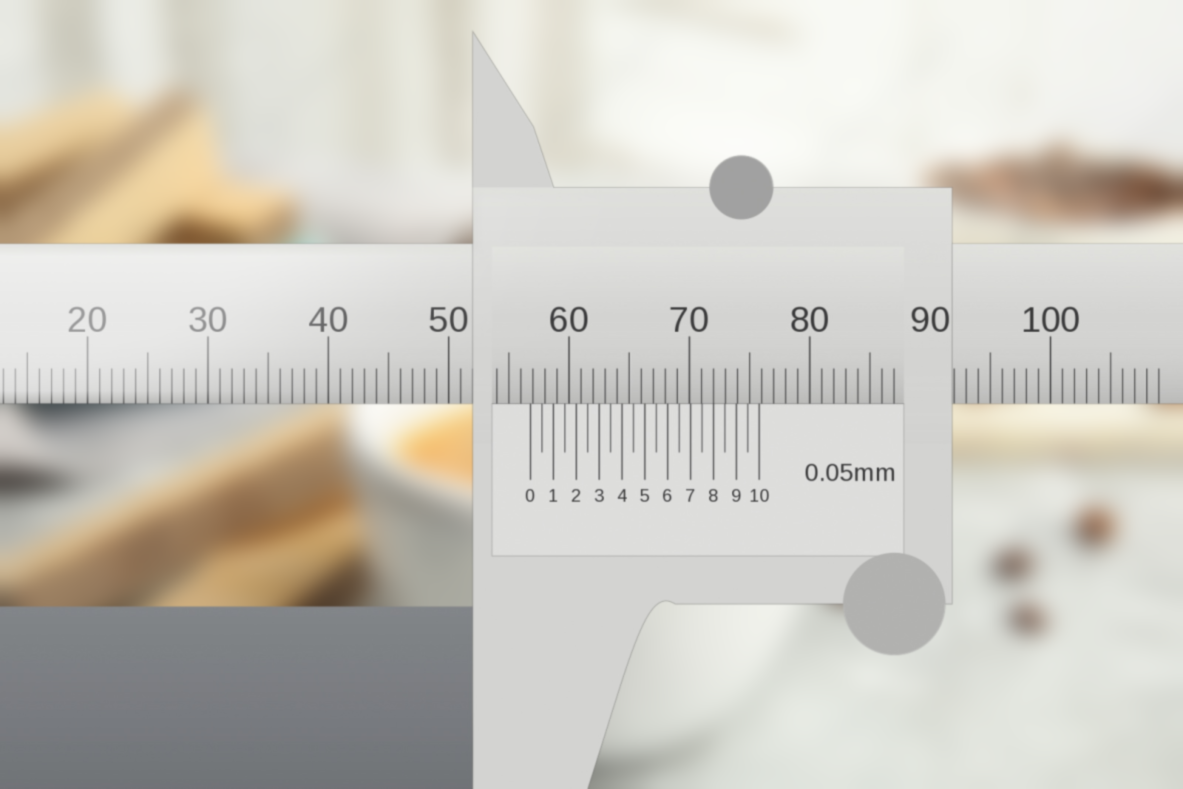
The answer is 56.8 mm
